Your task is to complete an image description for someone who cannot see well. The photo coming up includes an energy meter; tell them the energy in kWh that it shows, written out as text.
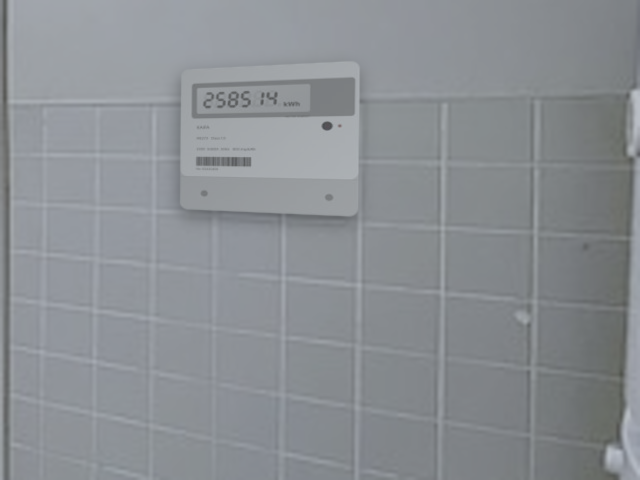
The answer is 258514 kWh
